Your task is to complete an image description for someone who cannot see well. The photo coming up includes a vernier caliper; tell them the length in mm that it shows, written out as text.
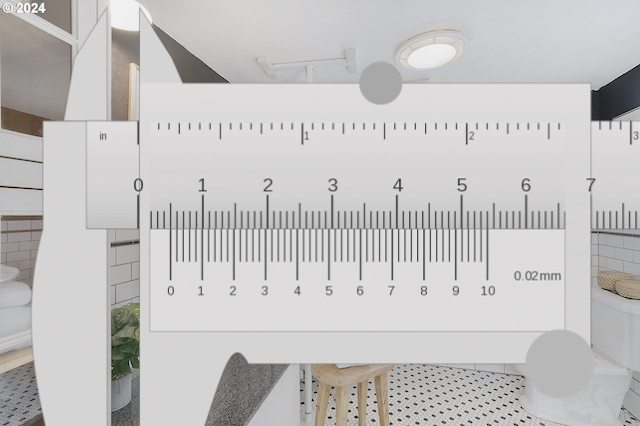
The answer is 5.0 mm
